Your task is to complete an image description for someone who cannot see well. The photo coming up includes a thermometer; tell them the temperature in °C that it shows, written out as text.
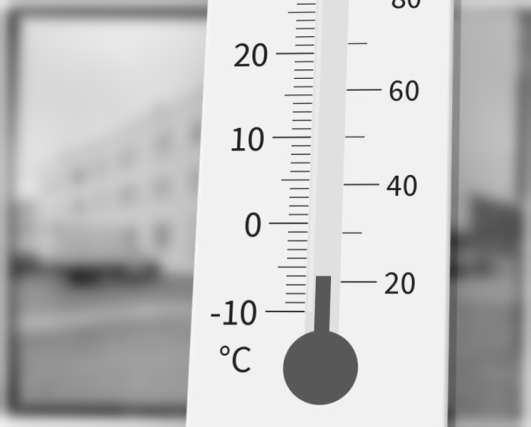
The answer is -6 °C
